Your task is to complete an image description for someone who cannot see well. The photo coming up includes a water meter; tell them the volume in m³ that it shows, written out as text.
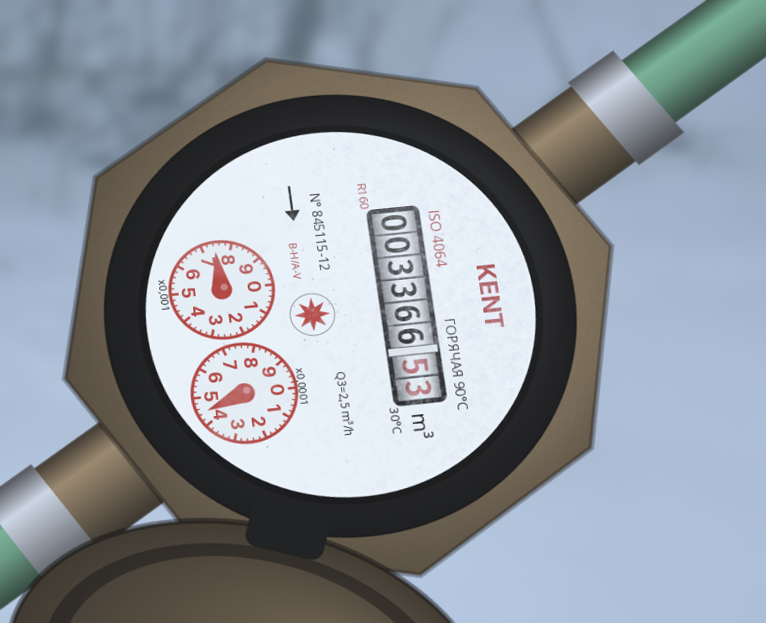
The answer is 3366.5374 m³
